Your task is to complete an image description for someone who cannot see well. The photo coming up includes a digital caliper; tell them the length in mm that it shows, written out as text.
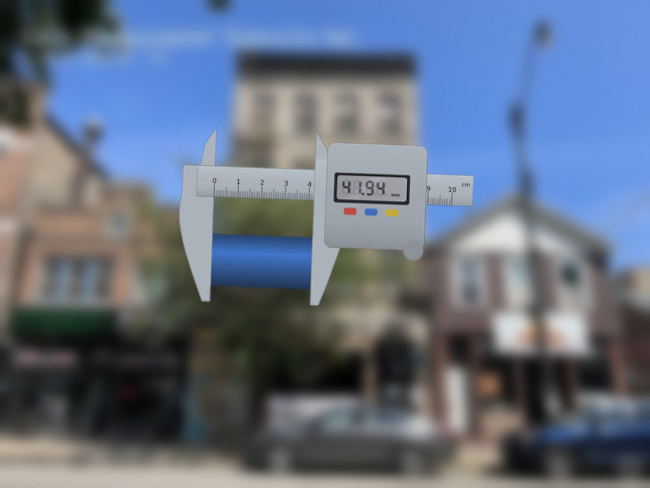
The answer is 41.94 mm
